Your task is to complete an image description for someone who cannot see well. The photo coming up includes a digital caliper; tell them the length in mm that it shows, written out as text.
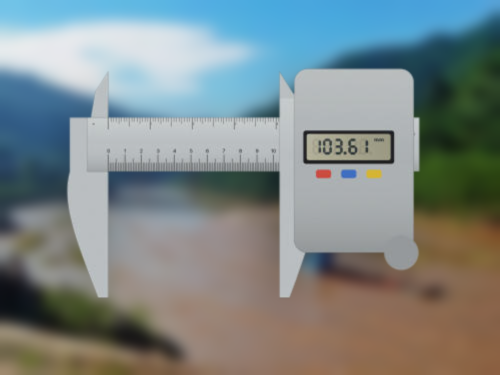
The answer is 103.61 mm
